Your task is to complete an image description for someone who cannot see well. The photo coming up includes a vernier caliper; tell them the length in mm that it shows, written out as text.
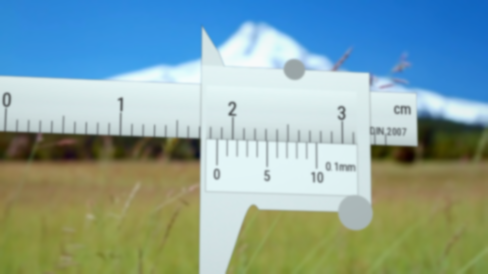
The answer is 18.6 mm
